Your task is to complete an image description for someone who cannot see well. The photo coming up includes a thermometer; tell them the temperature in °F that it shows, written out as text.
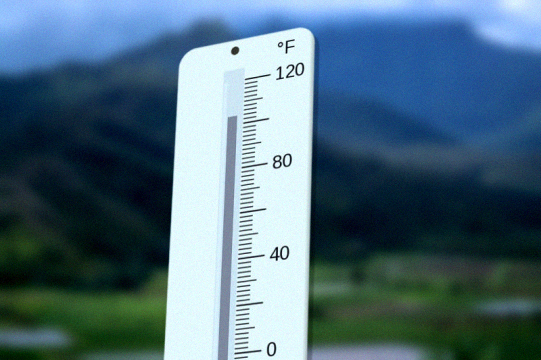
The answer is 104 °F
